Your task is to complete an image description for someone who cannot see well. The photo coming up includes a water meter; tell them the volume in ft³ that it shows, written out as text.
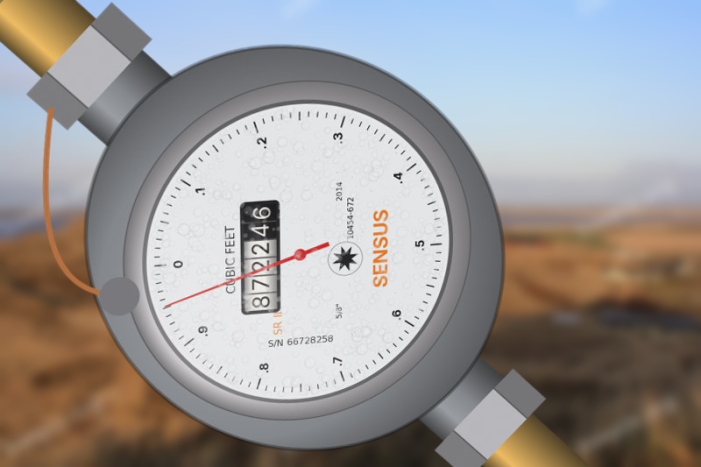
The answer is 872245.95 ft³
